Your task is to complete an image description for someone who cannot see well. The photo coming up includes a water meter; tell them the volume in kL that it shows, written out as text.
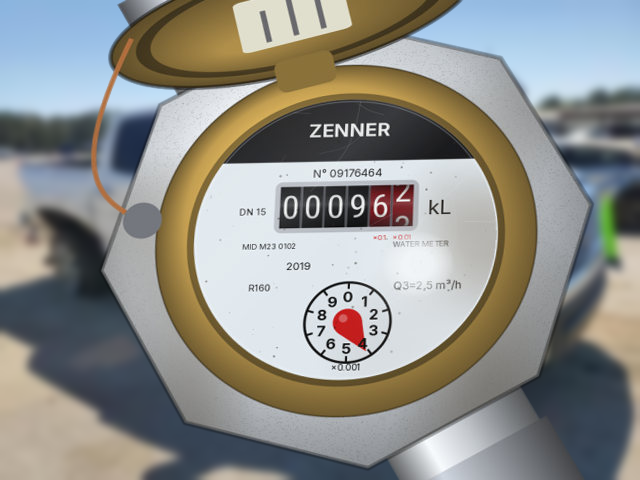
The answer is 9.624 kL
